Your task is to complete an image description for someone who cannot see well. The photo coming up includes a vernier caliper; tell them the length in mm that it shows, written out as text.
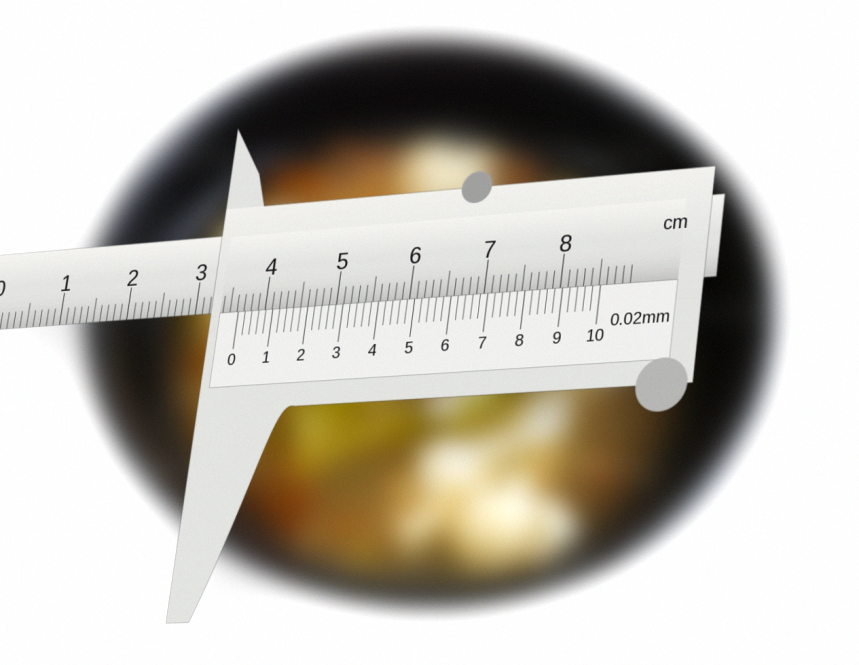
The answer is 36.2 mm
